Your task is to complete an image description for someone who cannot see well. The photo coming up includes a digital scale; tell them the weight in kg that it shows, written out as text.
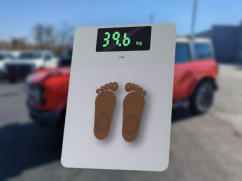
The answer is 39.6 kg
